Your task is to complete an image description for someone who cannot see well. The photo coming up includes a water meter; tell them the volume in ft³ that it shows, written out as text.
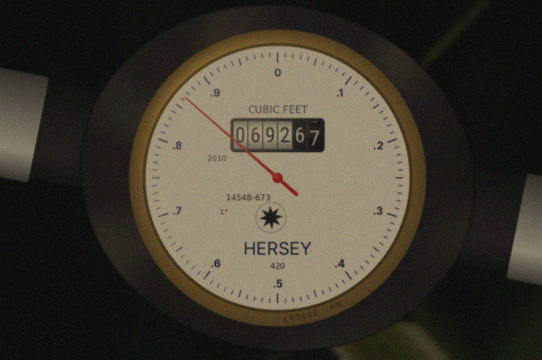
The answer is 69266.86 ft³
